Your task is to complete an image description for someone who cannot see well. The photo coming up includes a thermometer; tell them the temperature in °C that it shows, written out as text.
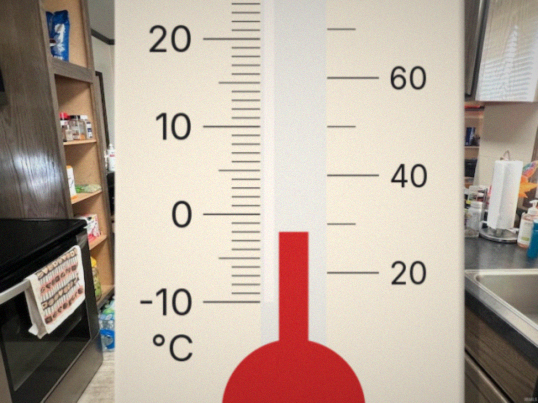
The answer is -2 °C
